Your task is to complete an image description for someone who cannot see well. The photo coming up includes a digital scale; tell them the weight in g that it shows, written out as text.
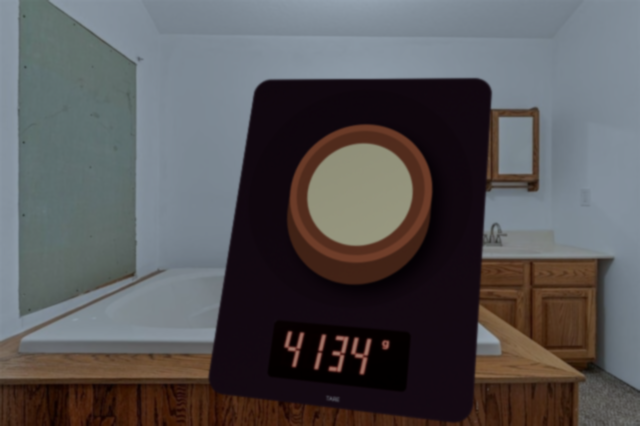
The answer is 4134 g
